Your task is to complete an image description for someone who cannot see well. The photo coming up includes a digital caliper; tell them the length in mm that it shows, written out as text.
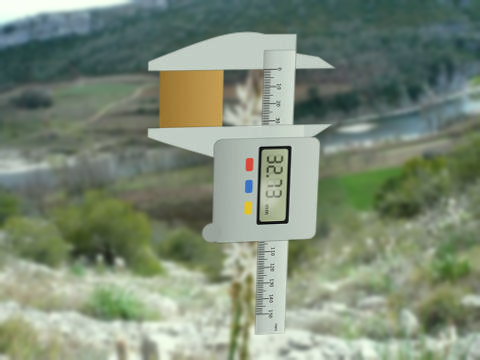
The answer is 32.73 mm
